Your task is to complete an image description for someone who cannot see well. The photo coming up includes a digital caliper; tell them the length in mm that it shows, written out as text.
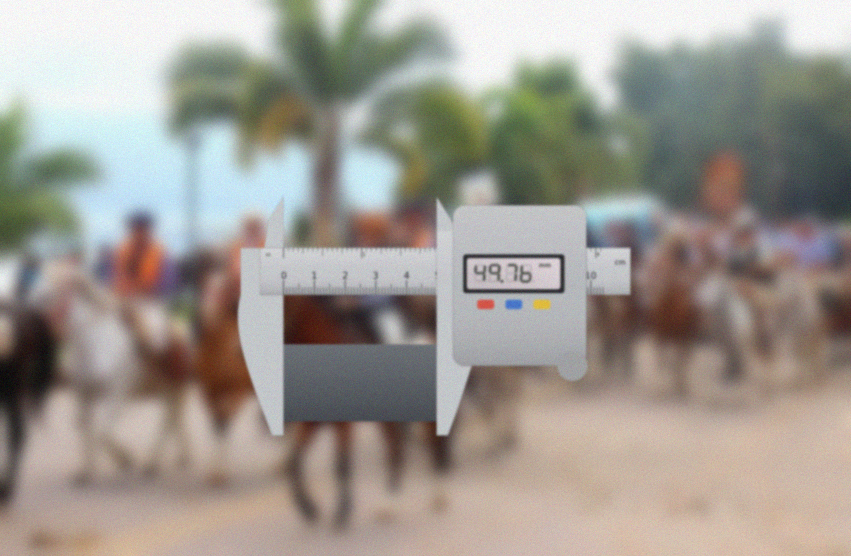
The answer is 49.76 mm
